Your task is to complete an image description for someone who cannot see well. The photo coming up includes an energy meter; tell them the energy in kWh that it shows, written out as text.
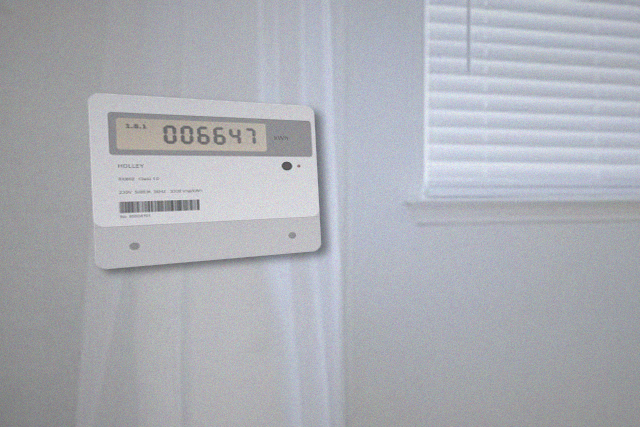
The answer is 6647 kWh
